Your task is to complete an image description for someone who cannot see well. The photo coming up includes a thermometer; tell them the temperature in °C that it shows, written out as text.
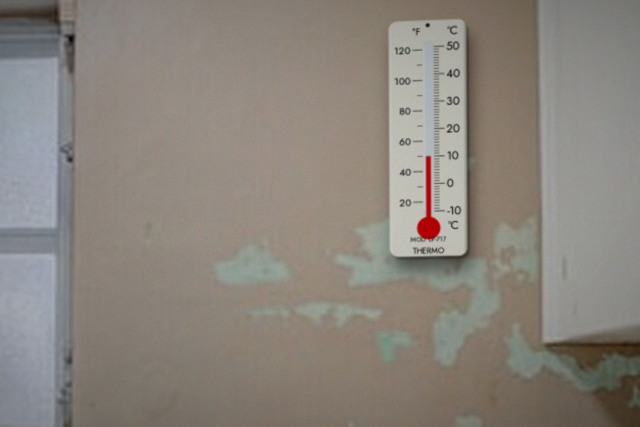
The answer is 10 °C
